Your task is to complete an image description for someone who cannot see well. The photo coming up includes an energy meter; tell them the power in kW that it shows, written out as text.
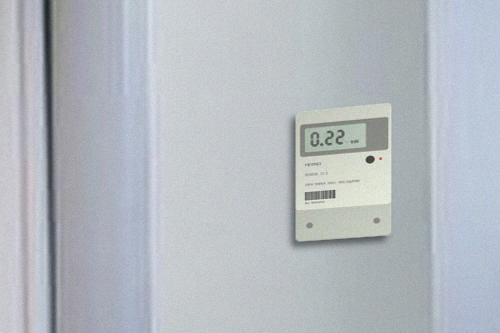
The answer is 0.22 kW
